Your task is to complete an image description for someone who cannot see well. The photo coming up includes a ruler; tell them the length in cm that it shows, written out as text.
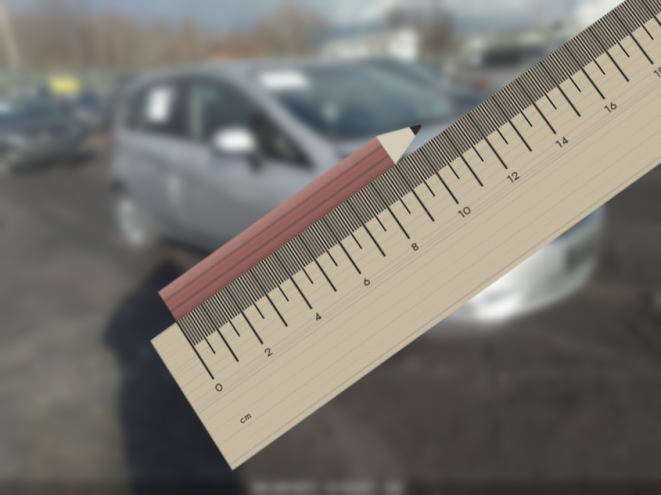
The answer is 10.5 cm
